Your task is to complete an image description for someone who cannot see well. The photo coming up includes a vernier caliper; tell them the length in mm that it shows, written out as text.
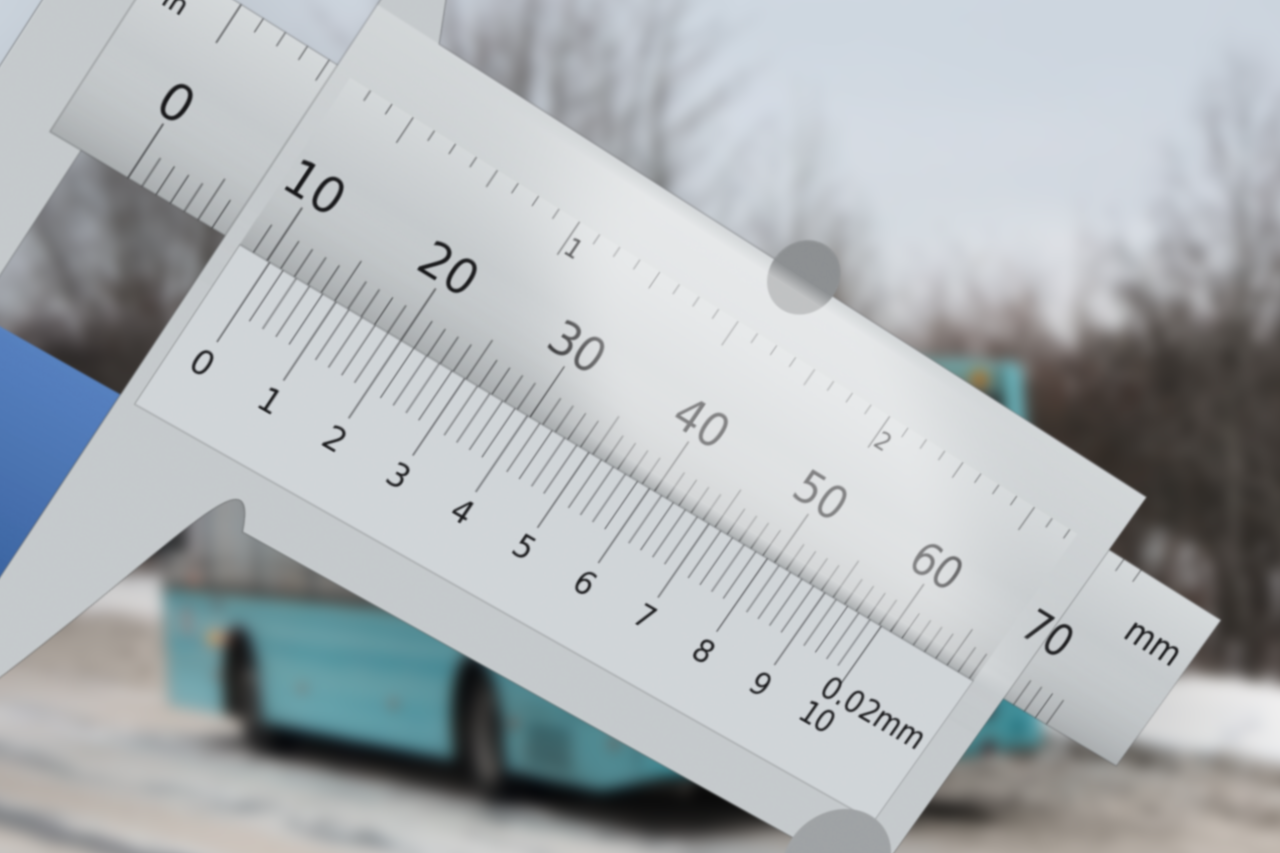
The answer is 10.2 mm
